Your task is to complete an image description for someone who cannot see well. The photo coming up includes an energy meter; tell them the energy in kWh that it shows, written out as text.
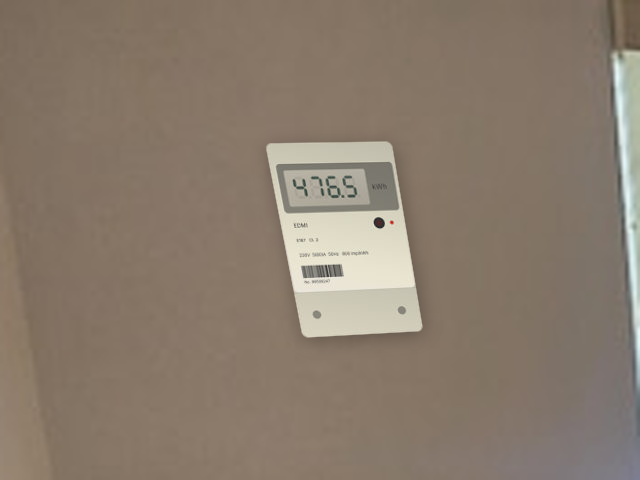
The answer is 476.5 kWh
